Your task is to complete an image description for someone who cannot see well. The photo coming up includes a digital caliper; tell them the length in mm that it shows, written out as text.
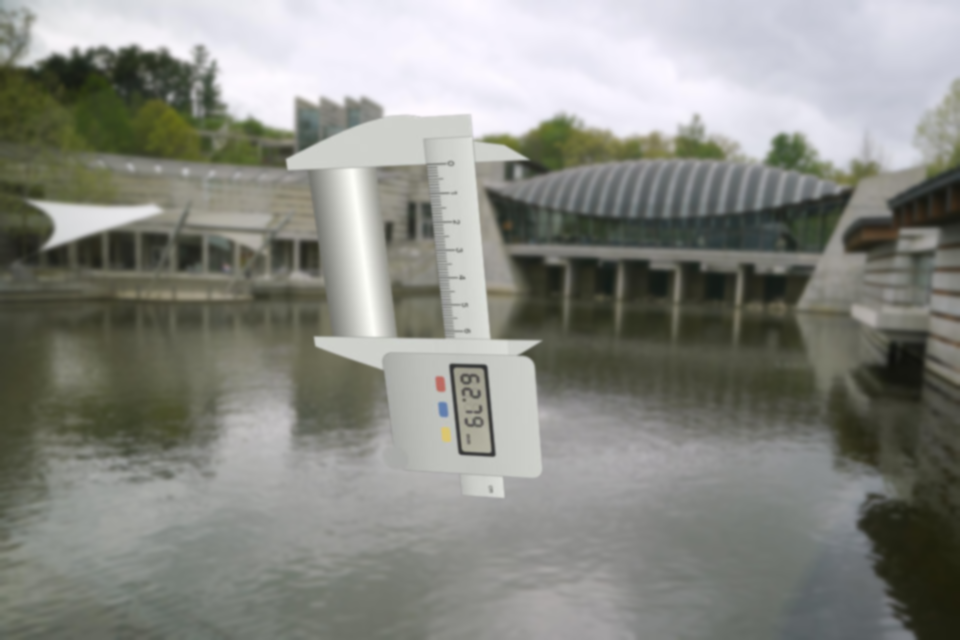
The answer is 62.79 mm
